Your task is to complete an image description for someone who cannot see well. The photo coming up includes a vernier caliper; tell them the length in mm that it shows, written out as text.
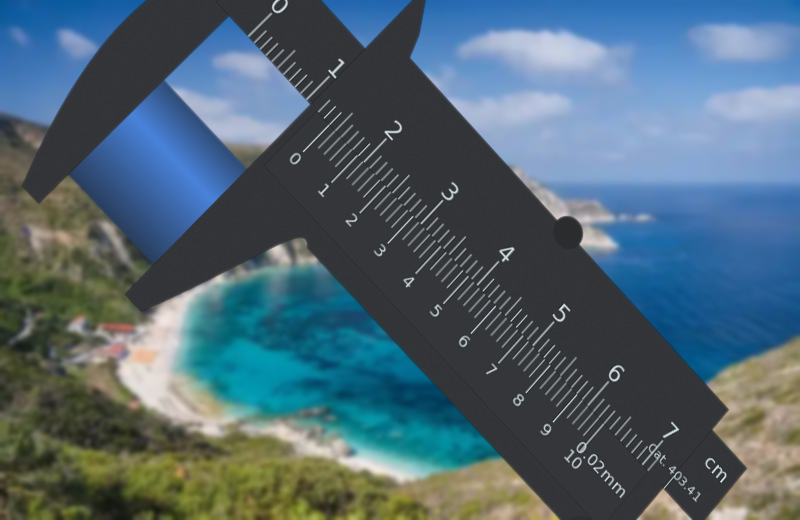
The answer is 14.0 mm
